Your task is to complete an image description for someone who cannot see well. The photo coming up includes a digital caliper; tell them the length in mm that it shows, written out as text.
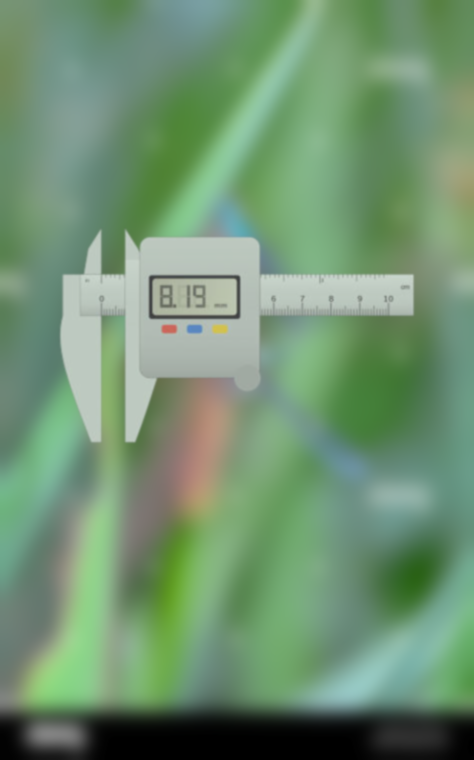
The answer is 8.19 mm
